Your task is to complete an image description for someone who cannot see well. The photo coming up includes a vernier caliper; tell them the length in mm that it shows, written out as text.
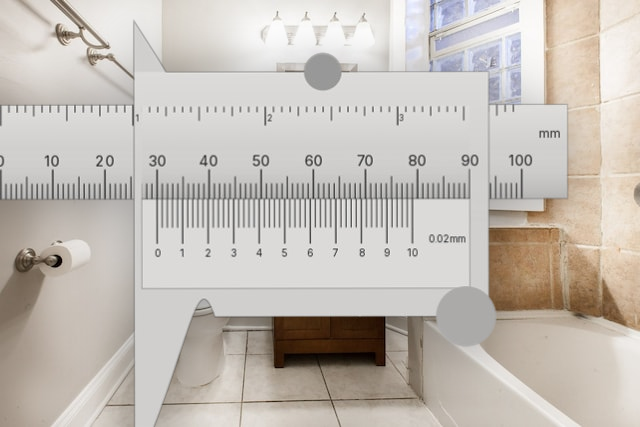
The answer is 30.0 mm
